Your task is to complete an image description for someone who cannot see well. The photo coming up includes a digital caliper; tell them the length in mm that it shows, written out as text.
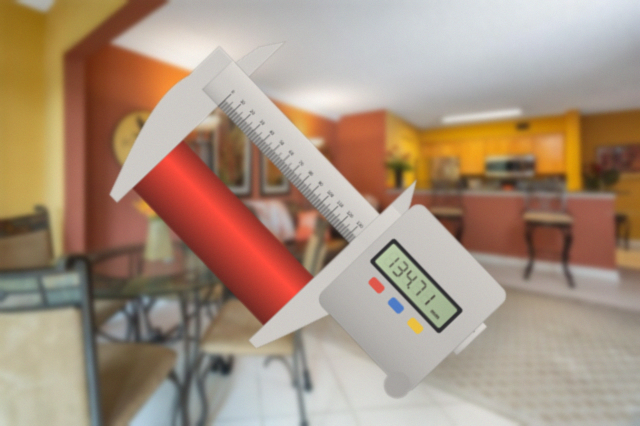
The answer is 134.71 mm
